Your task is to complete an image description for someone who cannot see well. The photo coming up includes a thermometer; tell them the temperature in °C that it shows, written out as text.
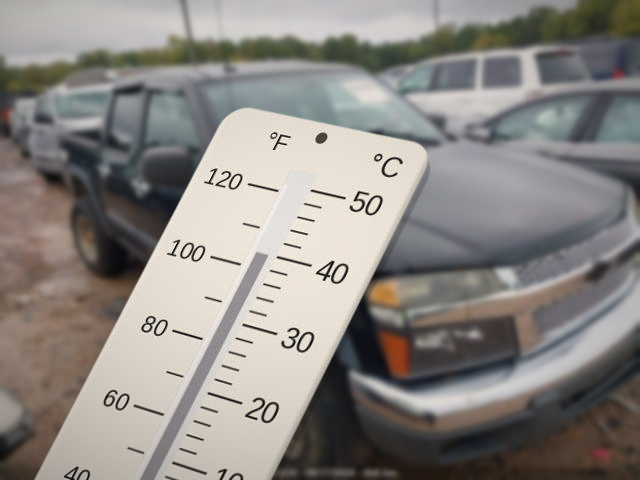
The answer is 40 °C
